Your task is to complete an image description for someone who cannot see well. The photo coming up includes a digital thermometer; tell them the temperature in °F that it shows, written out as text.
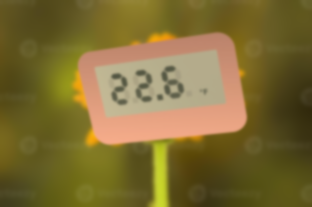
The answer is 22.6 °F
